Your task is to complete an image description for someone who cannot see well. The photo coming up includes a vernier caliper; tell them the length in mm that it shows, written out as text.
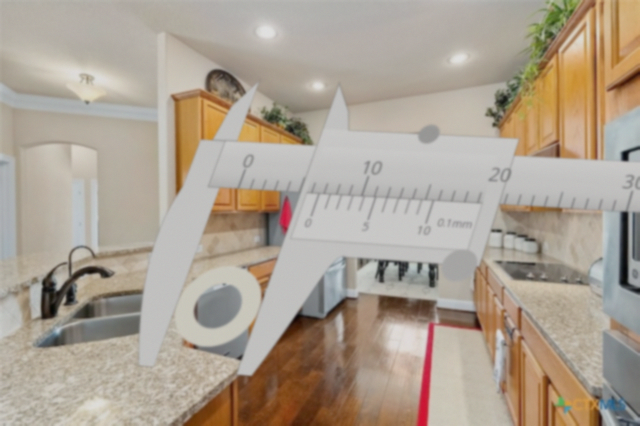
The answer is 6.6 mm
